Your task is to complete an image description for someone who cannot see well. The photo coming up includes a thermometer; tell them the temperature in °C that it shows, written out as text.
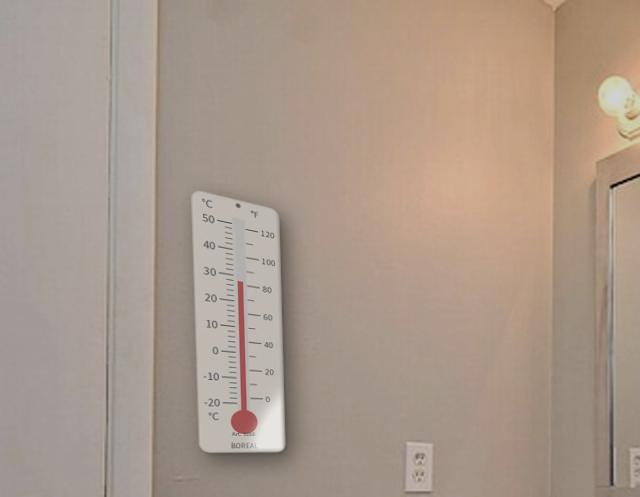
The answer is 28 °C
